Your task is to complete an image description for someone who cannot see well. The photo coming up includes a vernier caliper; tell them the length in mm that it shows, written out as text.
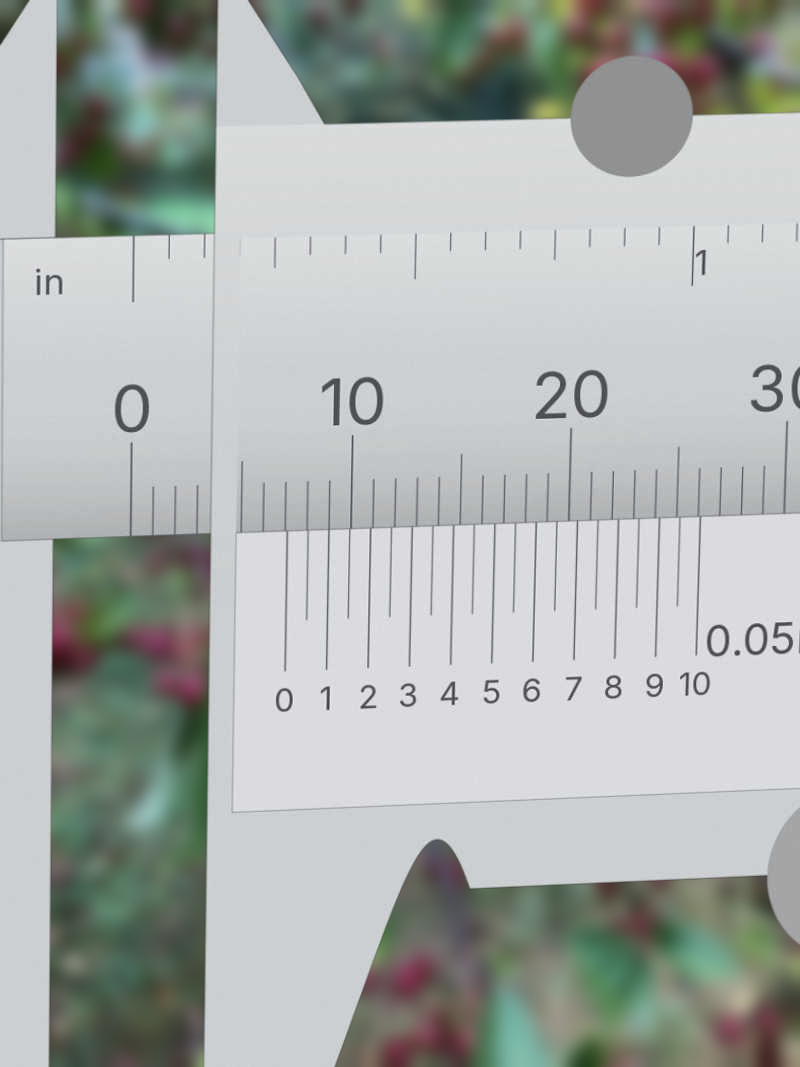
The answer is 7.1 mm
